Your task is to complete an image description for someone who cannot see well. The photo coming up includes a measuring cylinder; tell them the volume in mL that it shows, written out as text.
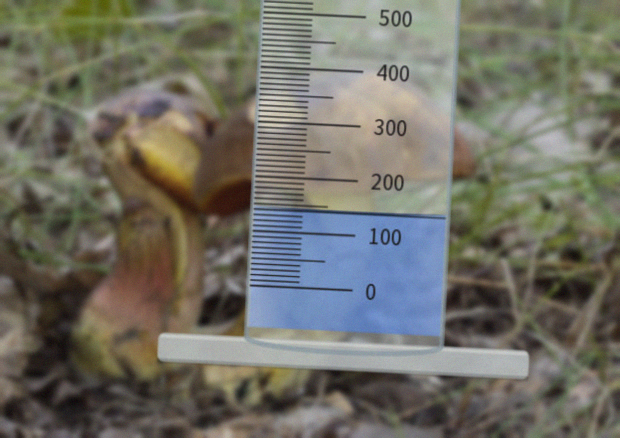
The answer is 140 mL
